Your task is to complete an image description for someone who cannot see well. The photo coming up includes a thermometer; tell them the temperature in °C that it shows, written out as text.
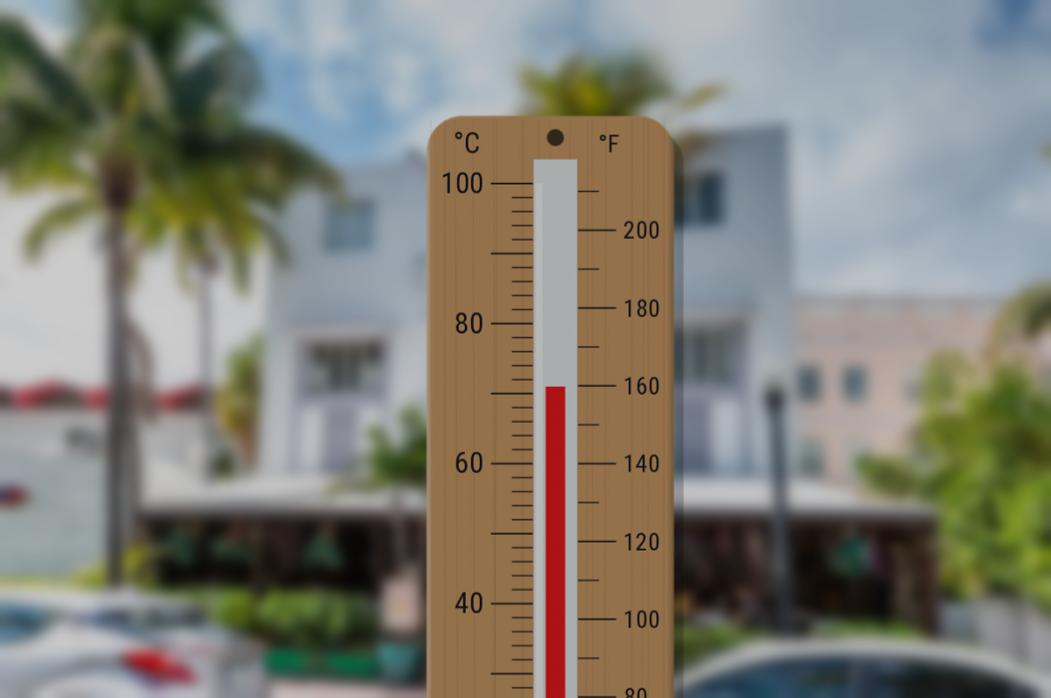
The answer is 71 °C
